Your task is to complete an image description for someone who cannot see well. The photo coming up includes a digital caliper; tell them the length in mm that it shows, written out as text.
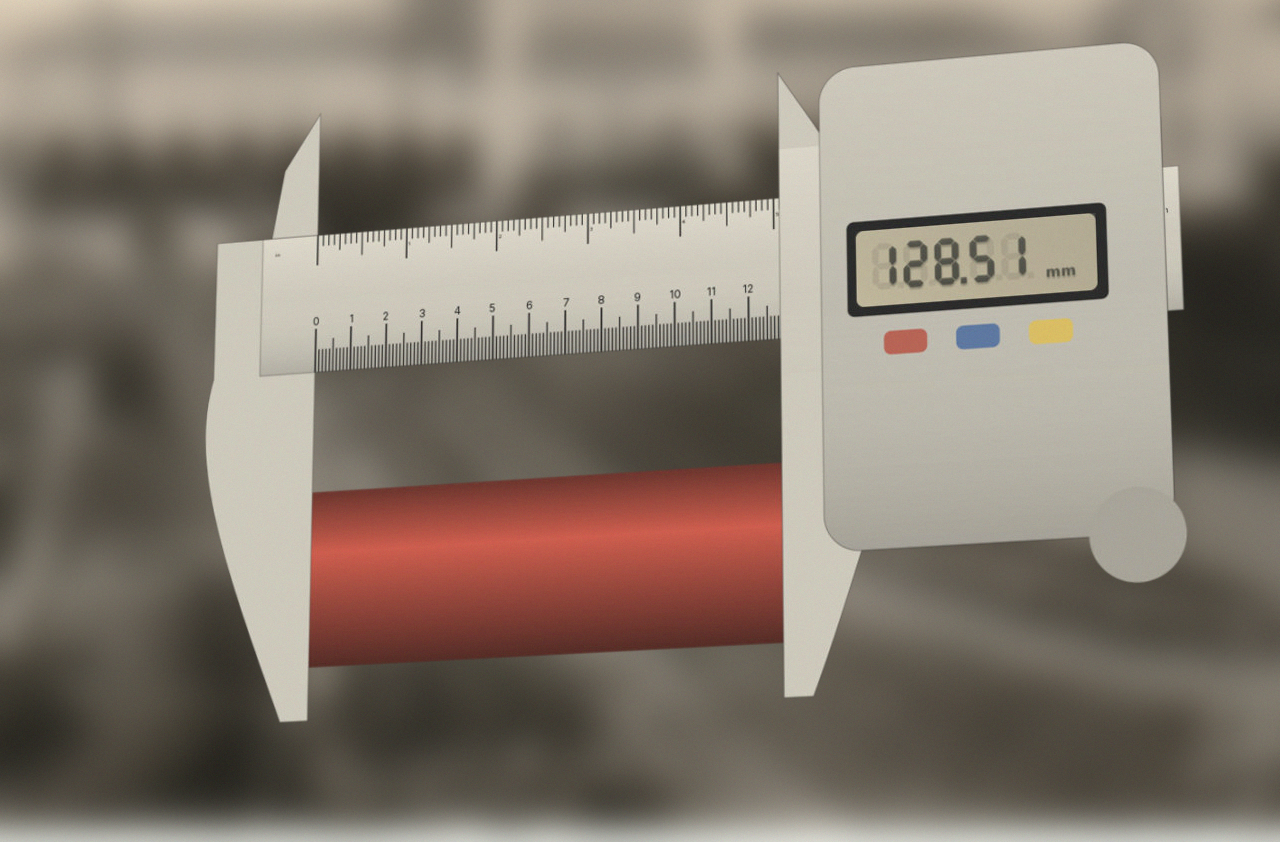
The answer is 128.51 mm
